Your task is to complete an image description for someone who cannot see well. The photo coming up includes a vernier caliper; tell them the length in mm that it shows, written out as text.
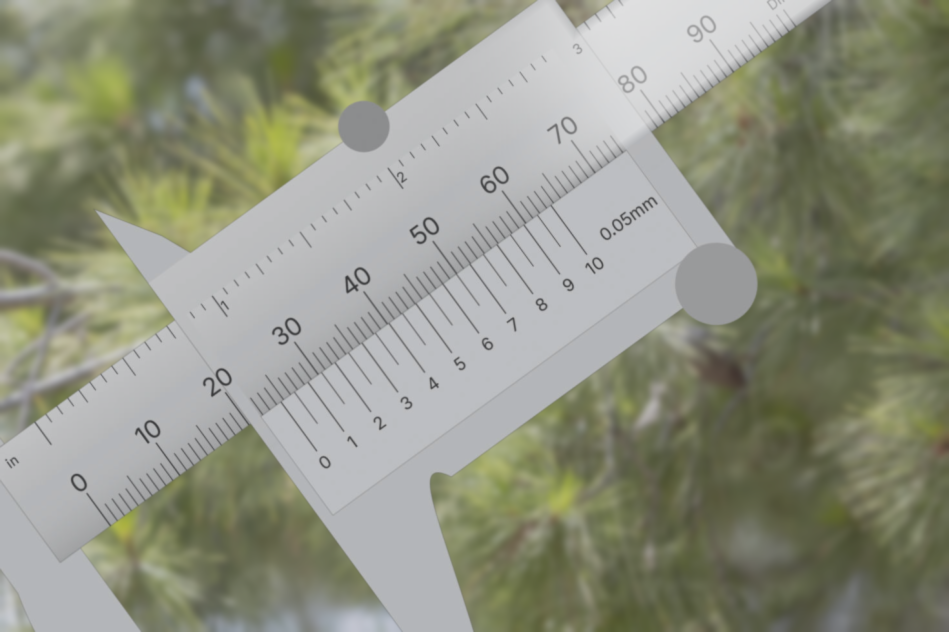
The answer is 24.6 mm
